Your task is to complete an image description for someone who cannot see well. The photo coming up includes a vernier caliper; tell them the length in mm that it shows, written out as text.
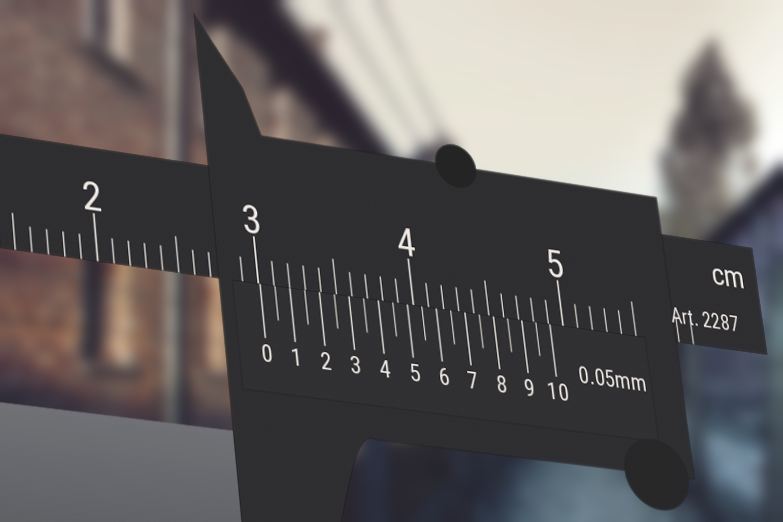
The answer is 30.1 mm
